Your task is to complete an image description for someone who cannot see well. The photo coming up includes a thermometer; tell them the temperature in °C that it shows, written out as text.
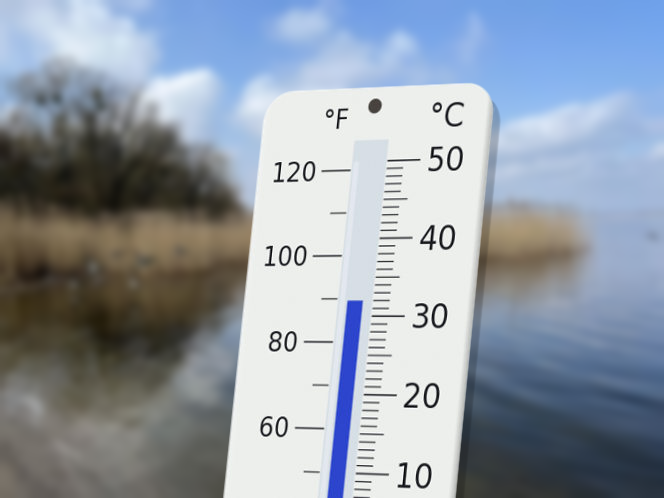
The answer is 32 °C
